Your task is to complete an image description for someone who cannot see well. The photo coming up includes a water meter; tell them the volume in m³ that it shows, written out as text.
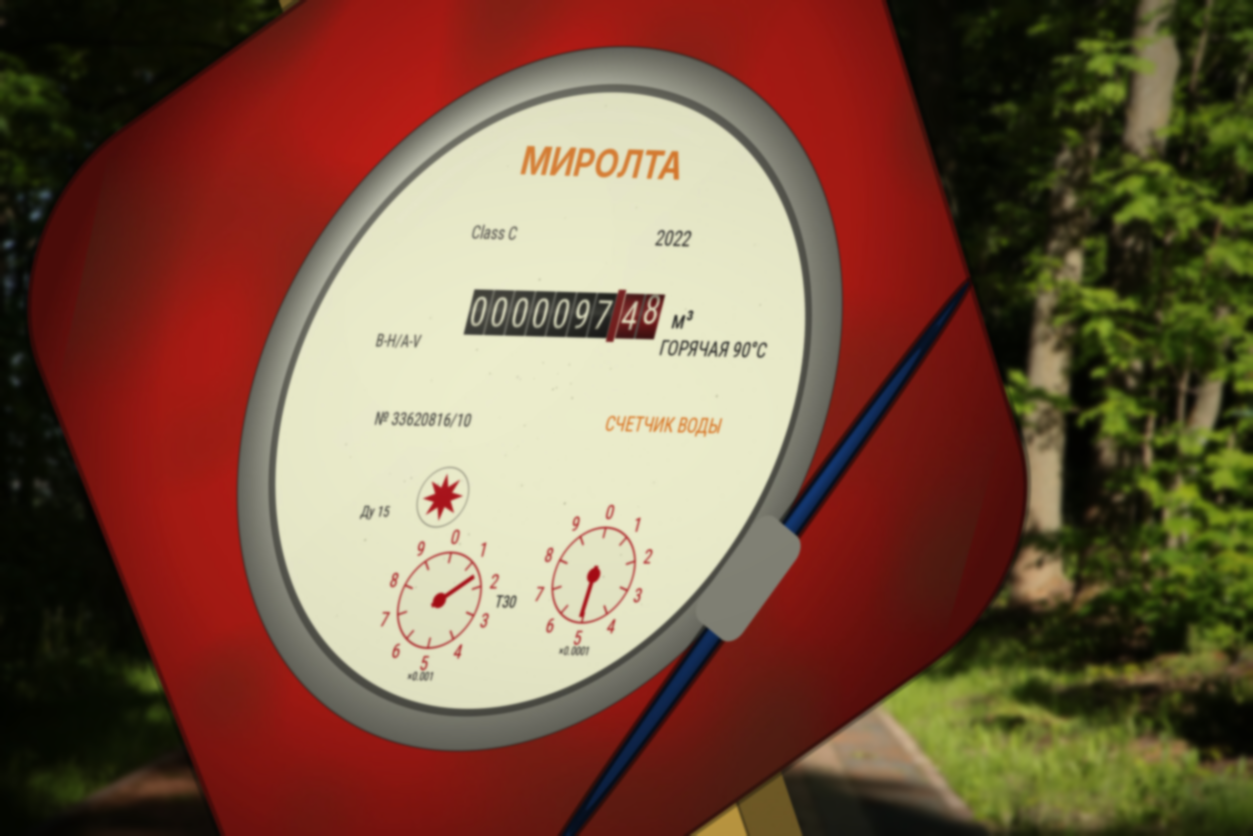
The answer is 97.4815 m³
